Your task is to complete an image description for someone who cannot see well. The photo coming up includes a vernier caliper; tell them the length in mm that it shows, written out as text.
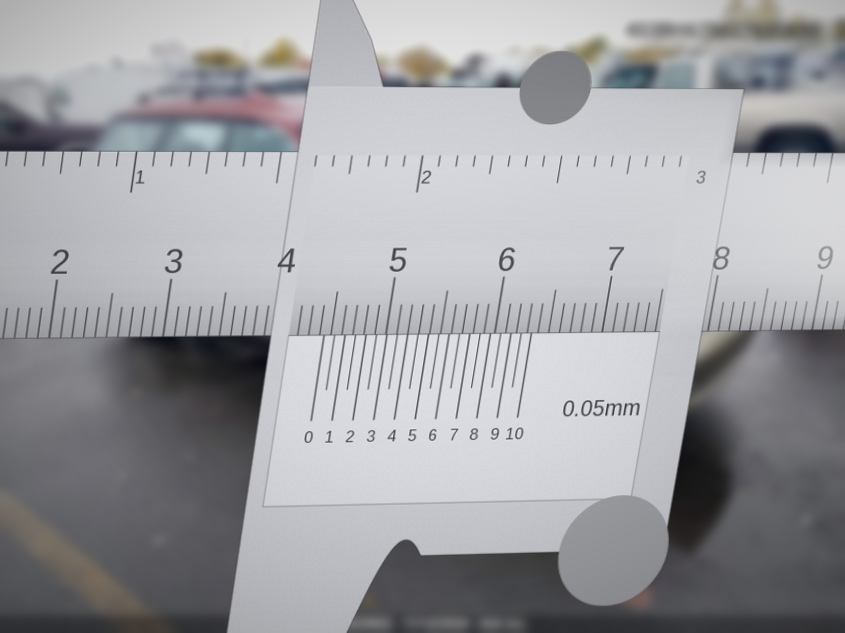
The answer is 44.4 mm
